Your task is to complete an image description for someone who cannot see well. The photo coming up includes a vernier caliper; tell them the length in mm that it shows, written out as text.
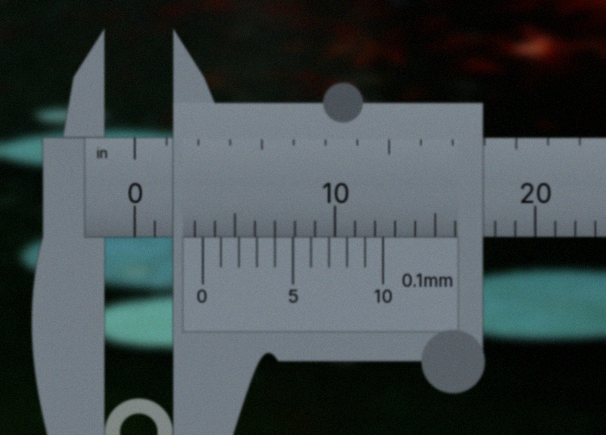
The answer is 3.4 mm
